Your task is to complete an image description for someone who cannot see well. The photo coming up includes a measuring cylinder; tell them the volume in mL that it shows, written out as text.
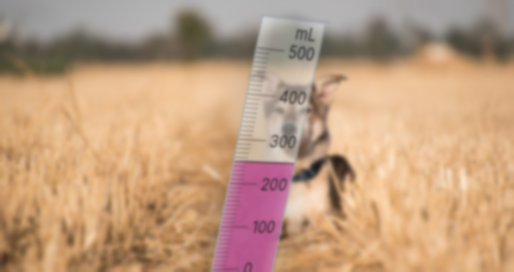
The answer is 250 mL
